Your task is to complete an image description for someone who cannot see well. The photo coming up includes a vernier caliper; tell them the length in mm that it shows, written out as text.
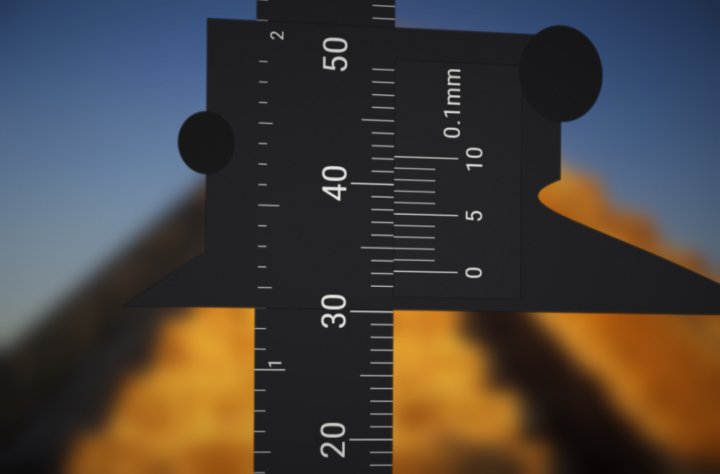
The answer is 33.2 mm
